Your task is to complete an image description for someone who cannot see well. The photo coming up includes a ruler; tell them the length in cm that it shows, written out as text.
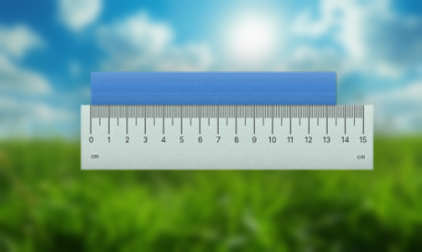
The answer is 13.5 cm
